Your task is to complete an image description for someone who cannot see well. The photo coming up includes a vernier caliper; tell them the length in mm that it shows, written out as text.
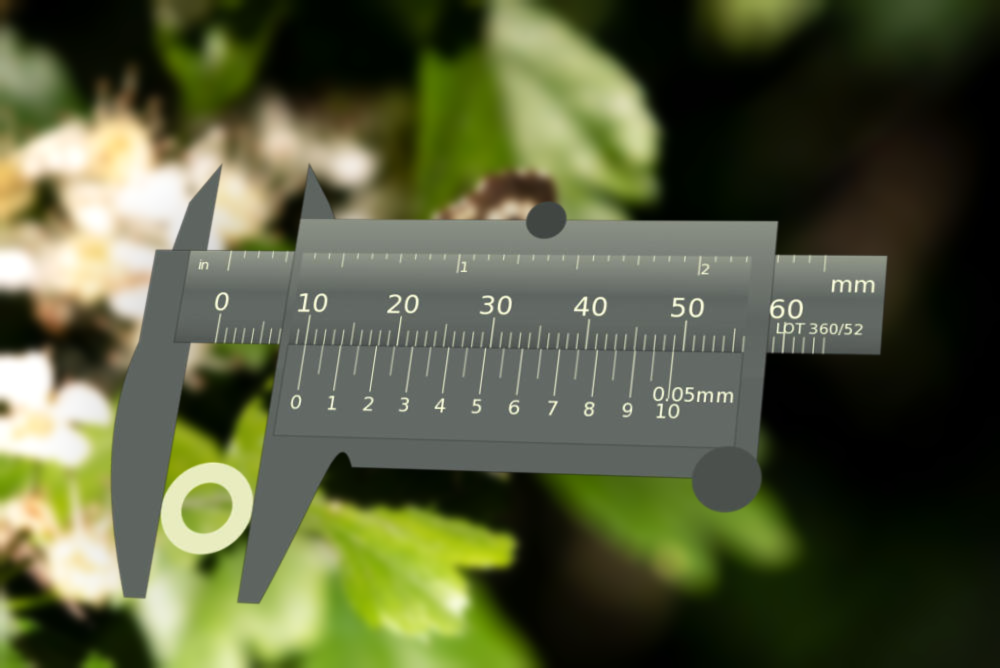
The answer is 10.0 mm
